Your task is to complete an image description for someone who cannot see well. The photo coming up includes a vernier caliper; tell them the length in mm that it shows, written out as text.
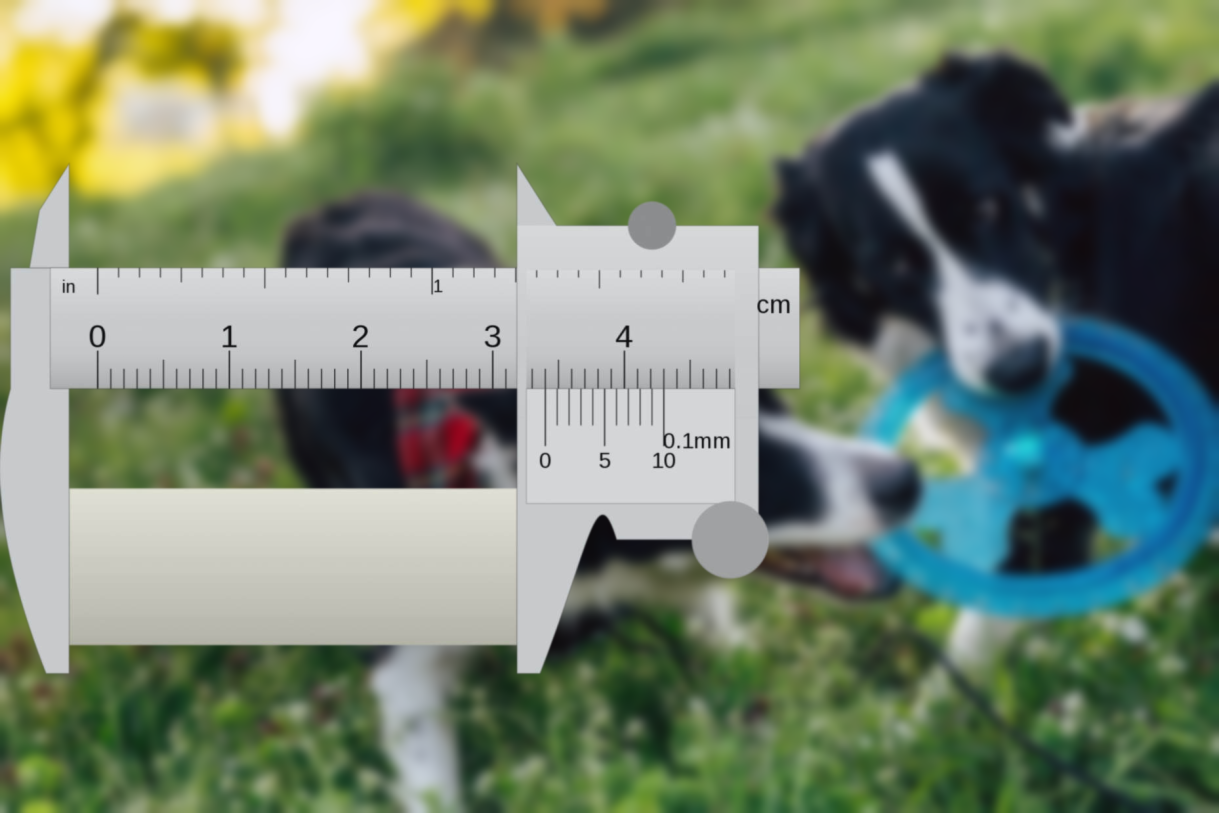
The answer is 34.0 mm
